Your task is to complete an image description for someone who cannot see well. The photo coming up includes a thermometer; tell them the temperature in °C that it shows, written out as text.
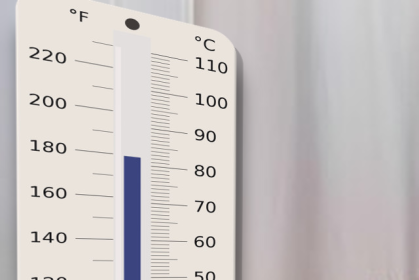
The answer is 82 °C
